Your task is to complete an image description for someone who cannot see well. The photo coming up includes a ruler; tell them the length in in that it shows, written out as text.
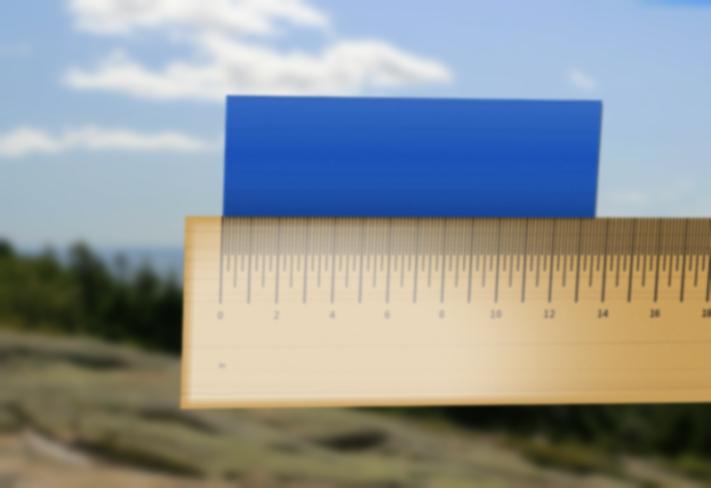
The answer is 13.5 in
